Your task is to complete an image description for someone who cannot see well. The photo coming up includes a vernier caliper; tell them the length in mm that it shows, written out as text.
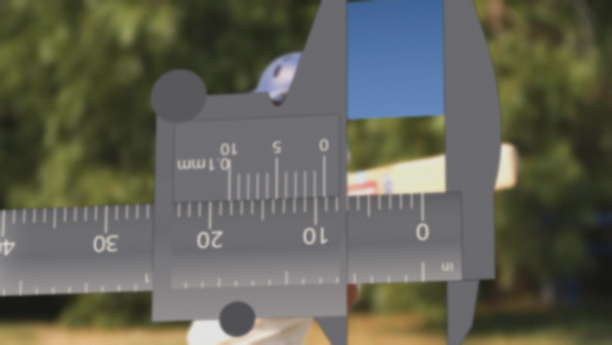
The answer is 9.2 mm
